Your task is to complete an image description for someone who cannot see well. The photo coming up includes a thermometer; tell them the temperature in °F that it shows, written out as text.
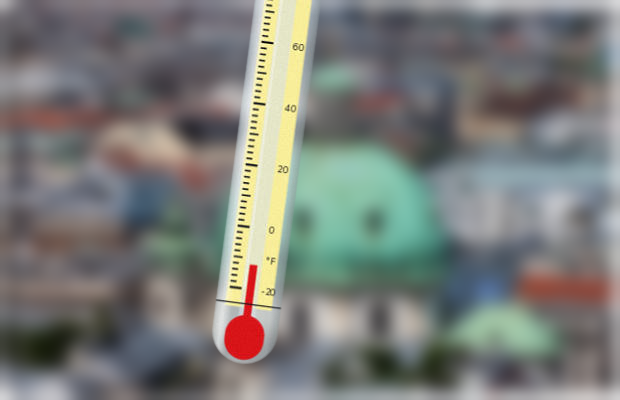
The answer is -12 °F
